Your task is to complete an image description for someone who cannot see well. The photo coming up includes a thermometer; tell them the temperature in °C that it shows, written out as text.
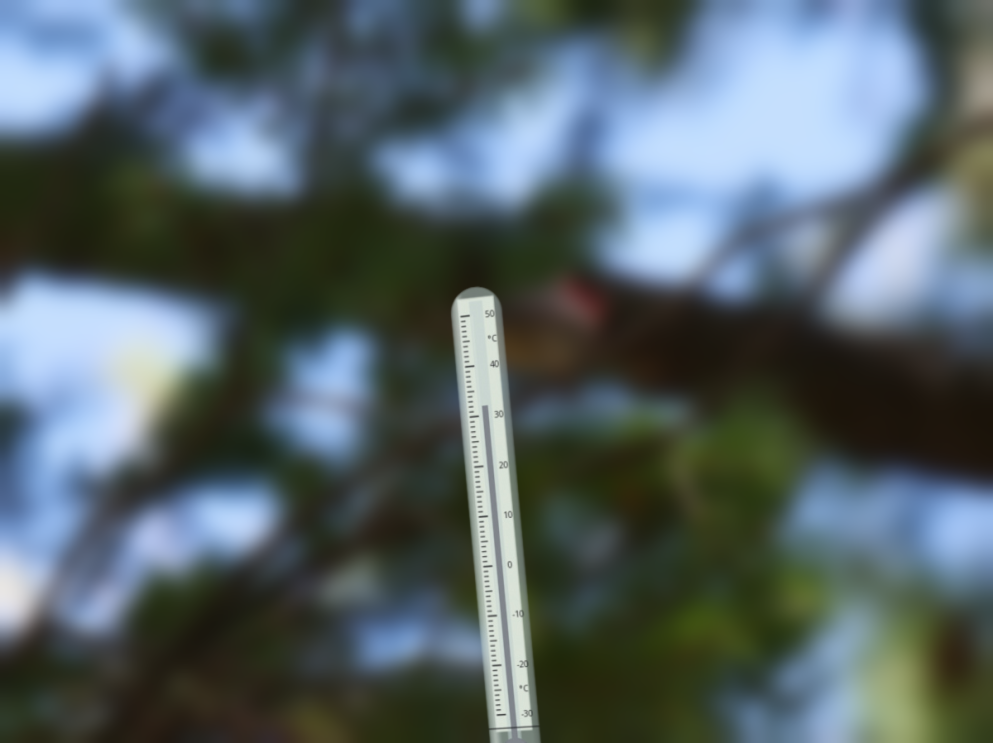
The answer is 32 °C
